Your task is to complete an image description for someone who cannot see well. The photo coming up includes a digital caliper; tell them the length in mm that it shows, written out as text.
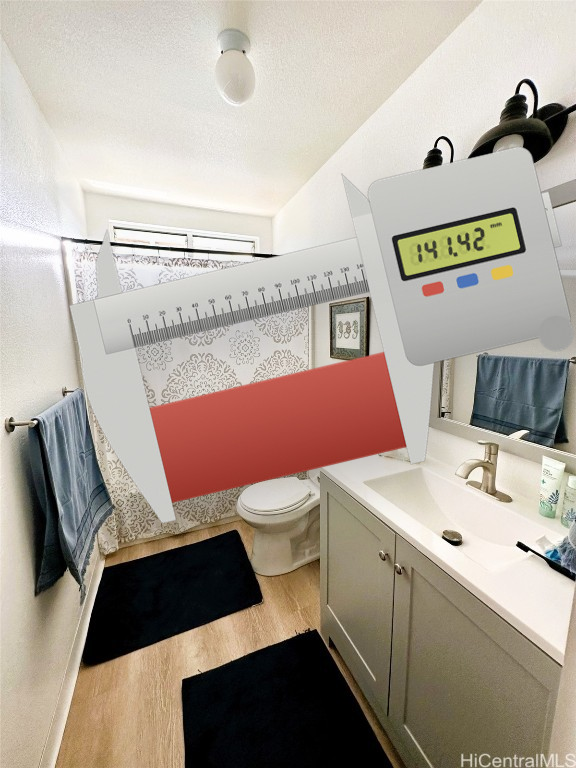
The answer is 141.42 mm
